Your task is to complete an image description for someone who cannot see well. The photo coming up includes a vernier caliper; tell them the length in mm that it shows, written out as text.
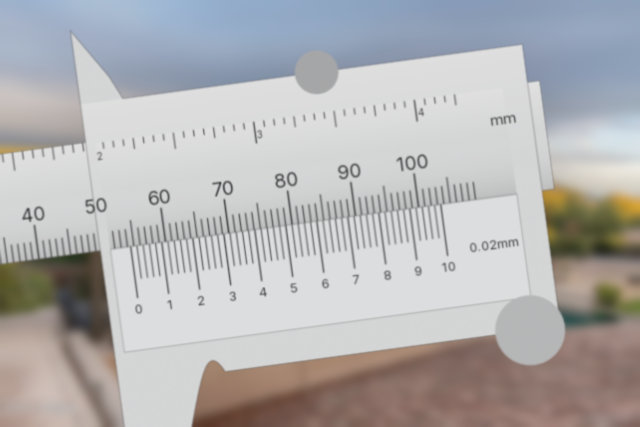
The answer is 54.5 mm
